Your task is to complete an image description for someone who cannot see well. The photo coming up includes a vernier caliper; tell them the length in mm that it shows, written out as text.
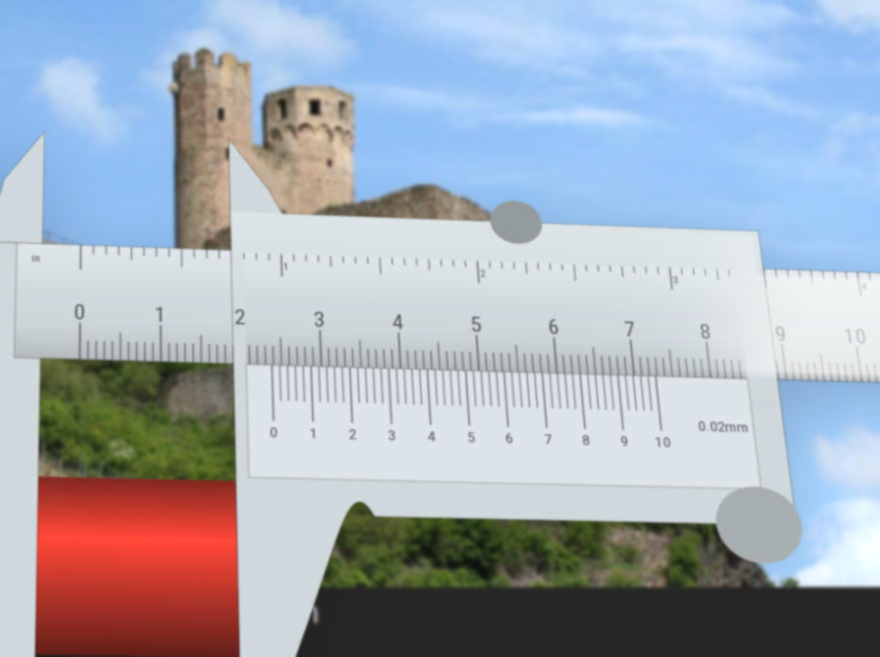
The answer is 23.8 mm
